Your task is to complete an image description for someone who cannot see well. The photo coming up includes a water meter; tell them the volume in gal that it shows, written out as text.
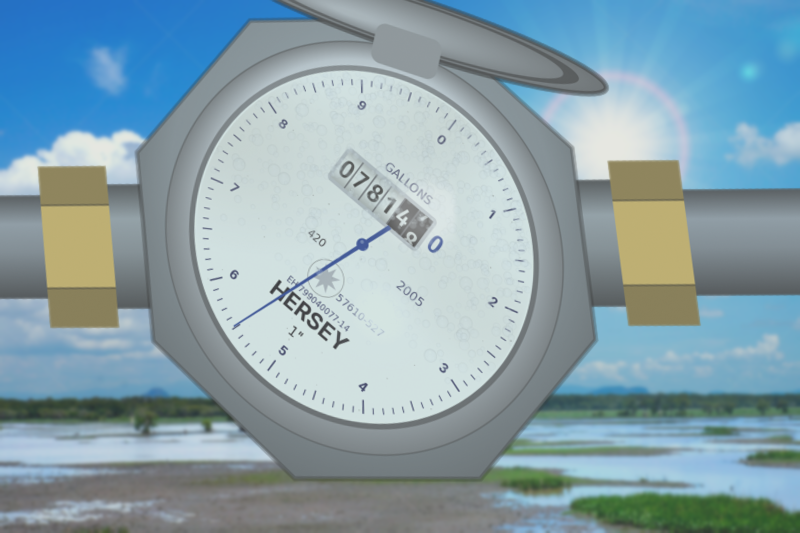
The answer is 781475.5 gal
